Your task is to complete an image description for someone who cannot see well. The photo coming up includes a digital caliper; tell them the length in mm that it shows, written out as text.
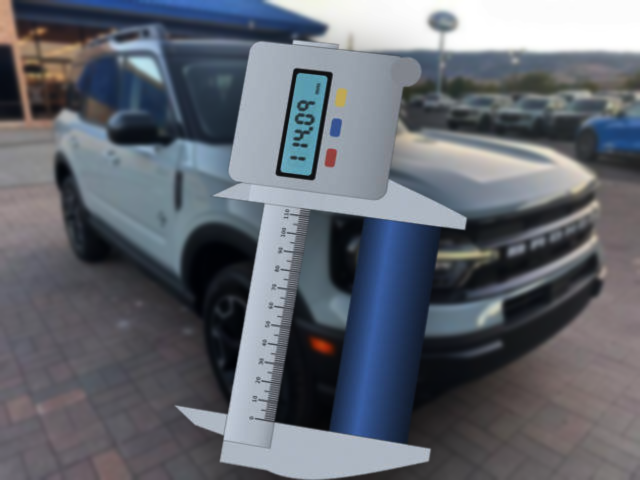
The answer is 114.09 mm
